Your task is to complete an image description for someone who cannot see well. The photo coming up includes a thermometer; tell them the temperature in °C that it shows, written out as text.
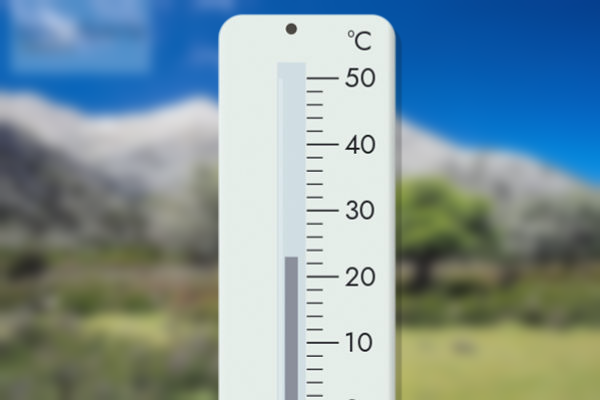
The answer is 23 °C
